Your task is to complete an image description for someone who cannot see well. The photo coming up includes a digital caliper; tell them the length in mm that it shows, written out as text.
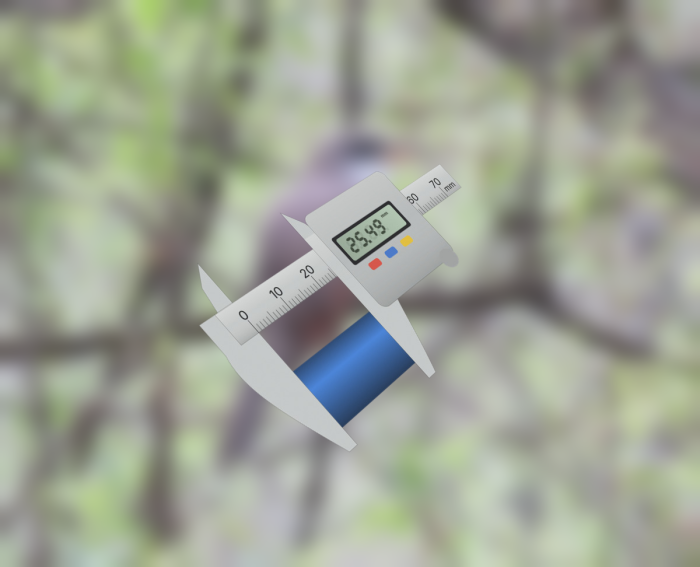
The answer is 25.49 mm
